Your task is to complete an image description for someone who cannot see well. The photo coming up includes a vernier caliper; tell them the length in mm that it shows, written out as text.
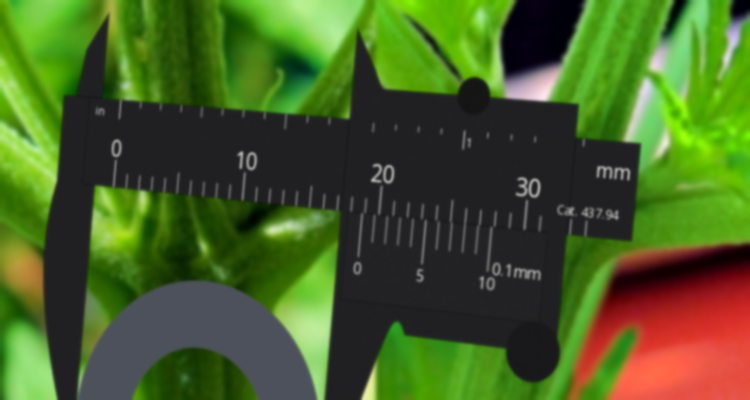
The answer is 18.8 mm
